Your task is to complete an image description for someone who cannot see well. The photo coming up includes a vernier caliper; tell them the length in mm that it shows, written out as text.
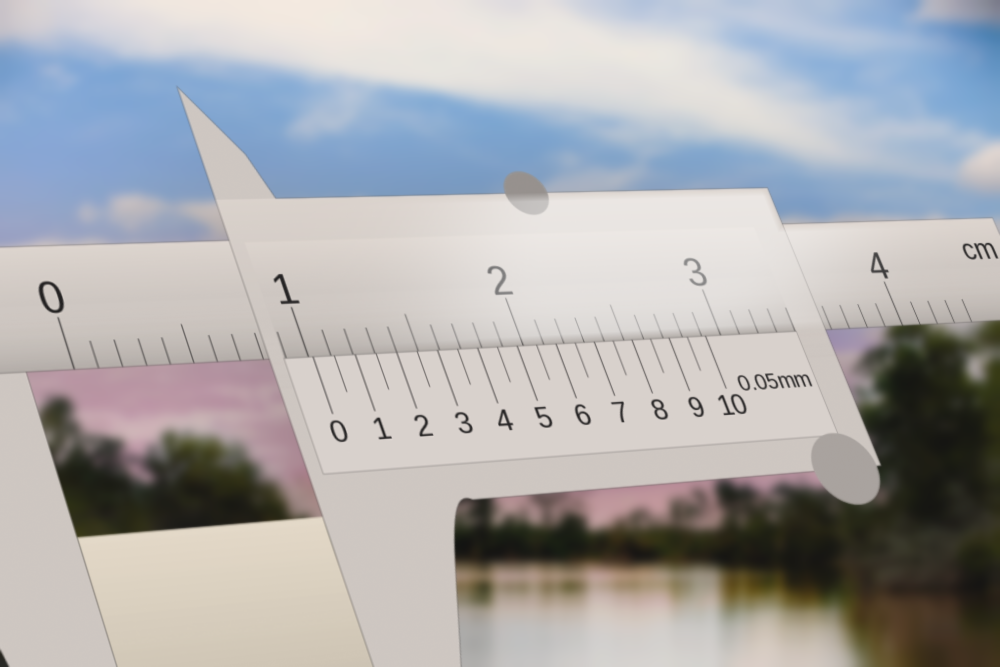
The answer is 10.2 mm
